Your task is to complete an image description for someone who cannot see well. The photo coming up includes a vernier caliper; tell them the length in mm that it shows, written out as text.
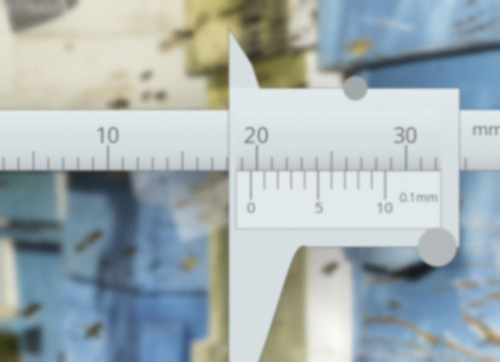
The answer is 19.6 mm
